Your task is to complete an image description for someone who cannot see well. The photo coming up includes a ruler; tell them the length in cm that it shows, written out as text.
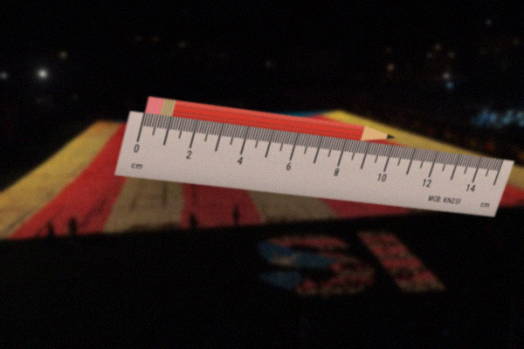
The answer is 10 cm
